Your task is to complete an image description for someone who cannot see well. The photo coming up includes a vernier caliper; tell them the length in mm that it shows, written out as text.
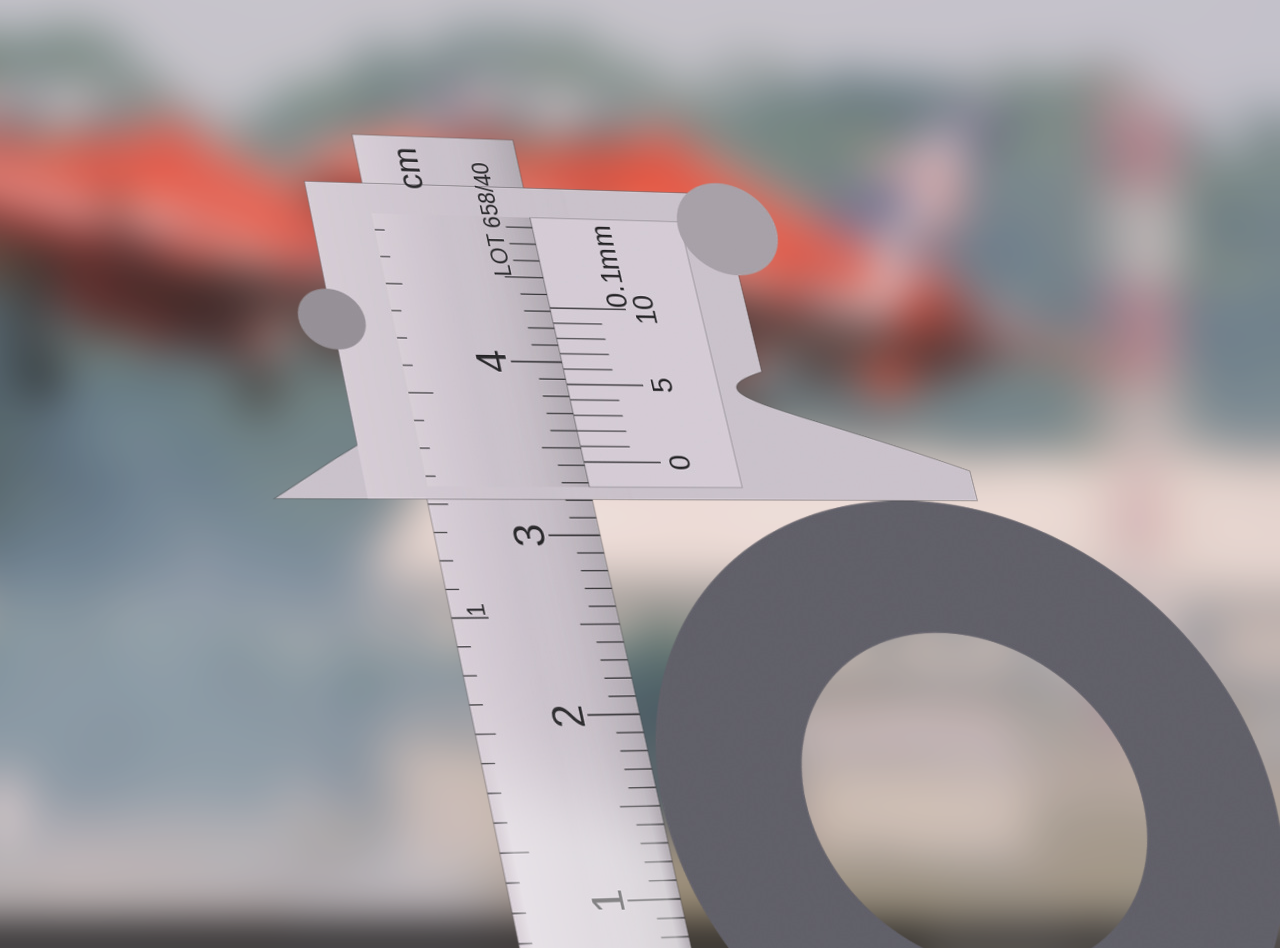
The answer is 34.2 mm
